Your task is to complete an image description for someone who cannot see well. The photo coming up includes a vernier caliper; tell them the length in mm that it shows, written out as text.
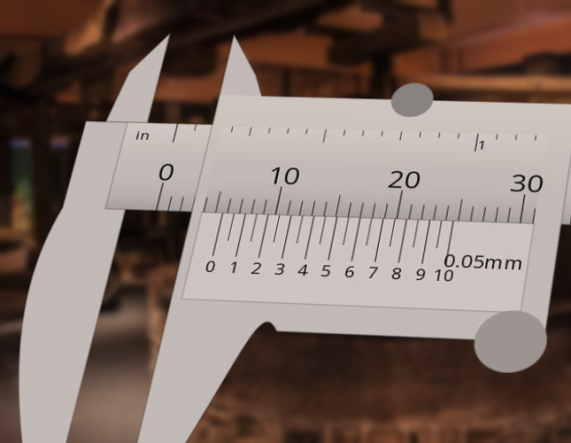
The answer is 5.6 mm
